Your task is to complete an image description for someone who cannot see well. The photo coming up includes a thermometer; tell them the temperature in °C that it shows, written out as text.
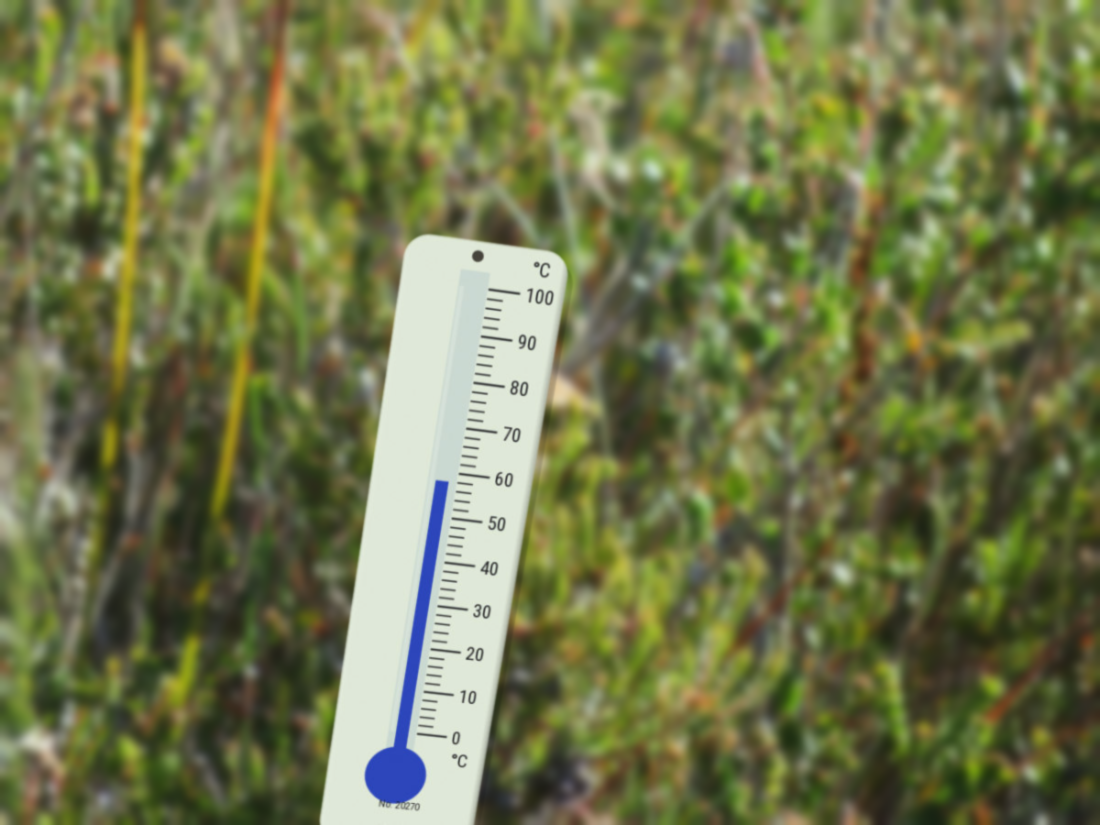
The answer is 58 °C
